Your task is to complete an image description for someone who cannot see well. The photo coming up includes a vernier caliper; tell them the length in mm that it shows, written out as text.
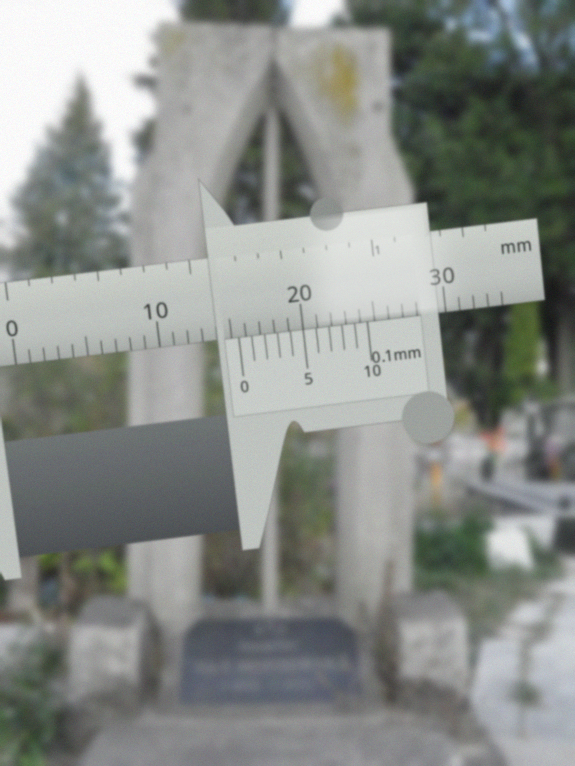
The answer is 15.5 mm
